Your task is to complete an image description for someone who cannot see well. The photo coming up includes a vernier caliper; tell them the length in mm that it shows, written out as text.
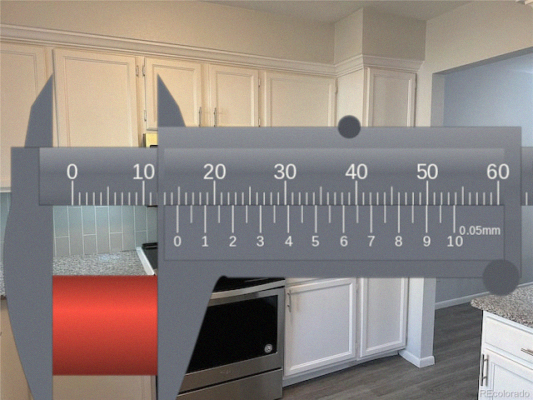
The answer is 14.8 mm
